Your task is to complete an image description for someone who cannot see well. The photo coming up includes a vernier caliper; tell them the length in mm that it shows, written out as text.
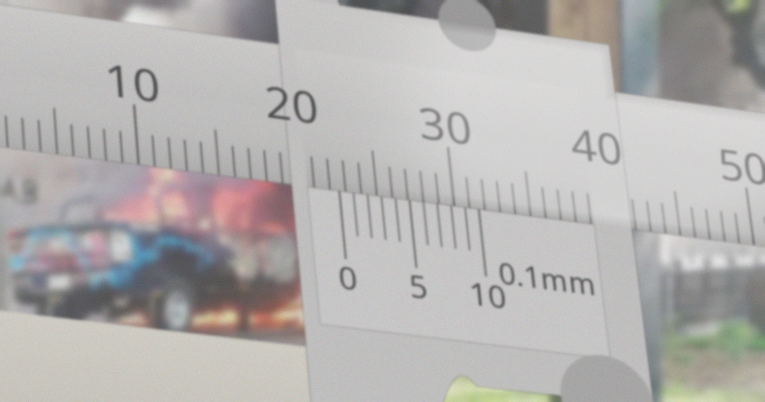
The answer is 22.6 mm
